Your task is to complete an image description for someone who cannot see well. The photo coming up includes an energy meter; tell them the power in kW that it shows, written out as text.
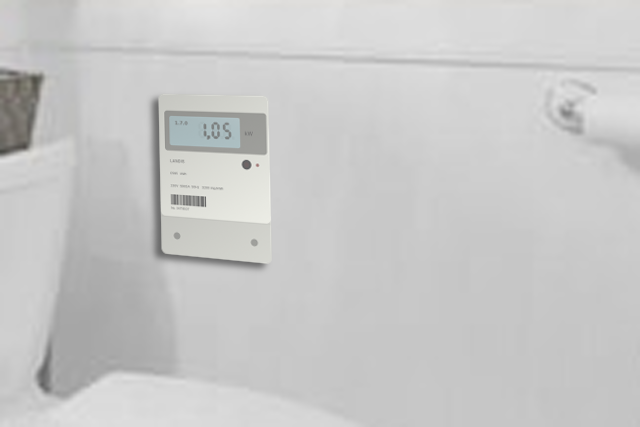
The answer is 1.05 kW
